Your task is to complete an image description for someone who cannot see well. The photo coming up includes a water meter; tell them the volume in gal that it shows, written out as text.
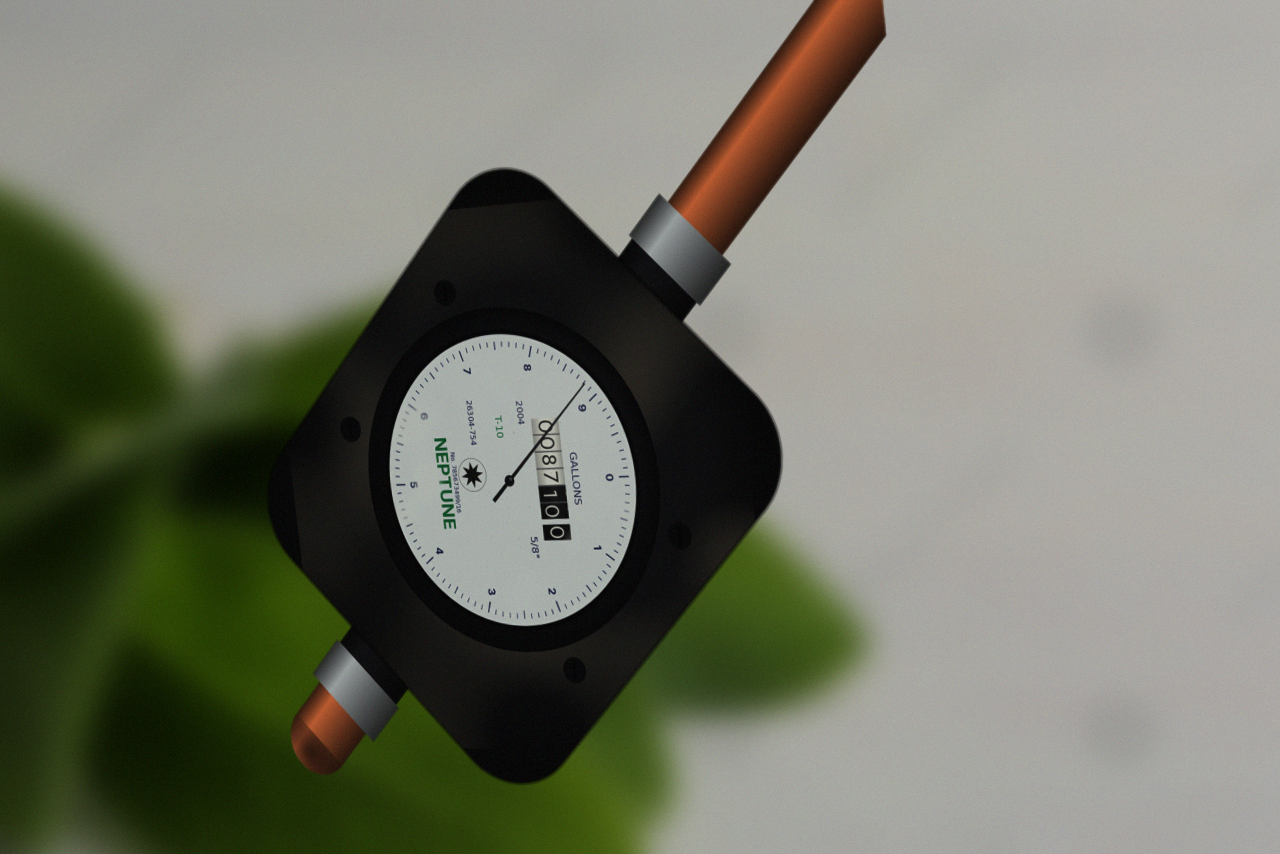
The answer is 87098.8 gal
